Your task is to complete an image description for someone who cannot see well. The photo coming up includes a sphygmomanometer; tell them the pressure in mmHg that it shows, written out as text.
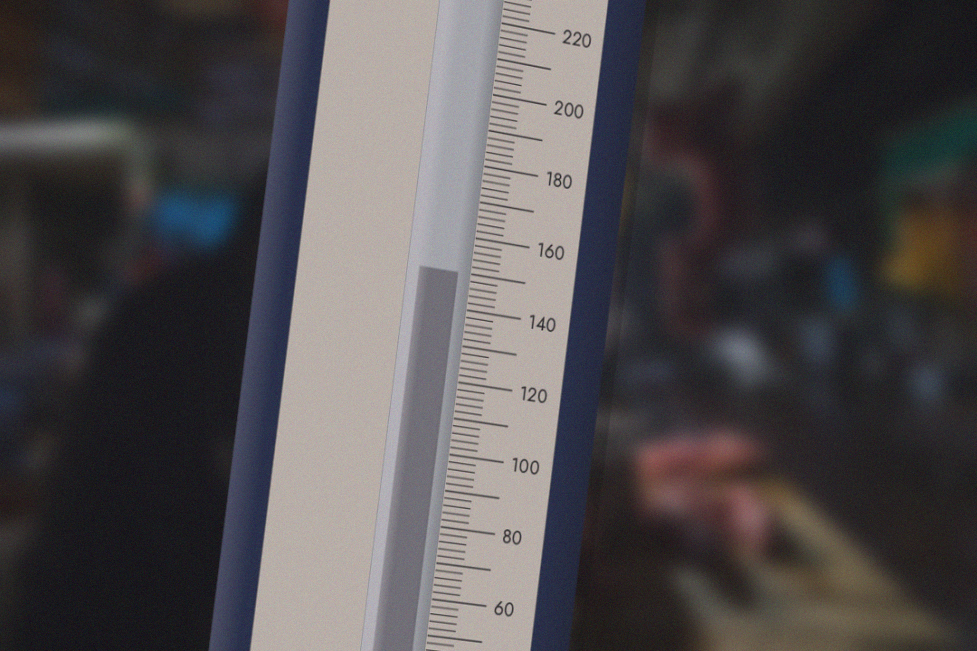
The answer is 150 mmHg
